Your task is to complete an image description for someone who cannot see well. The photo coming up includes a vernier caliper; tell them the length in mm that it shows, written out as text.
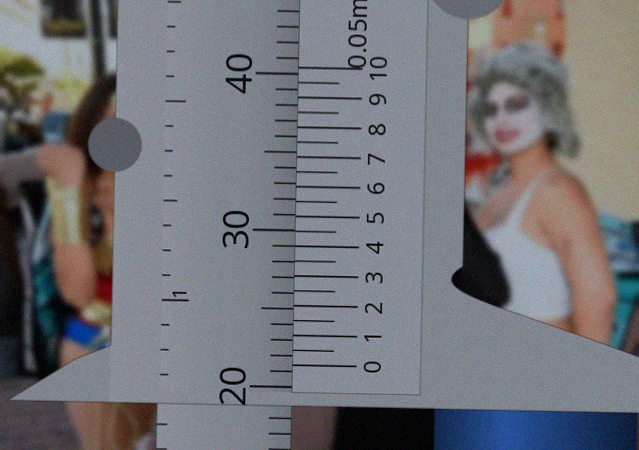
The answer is 21.4 mm
